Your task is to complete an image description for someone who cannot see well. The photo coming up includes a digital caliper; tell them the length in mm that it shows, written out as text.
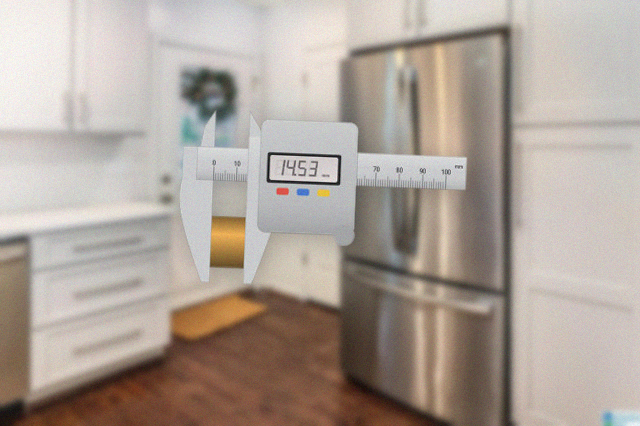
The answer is 14.53 mm
